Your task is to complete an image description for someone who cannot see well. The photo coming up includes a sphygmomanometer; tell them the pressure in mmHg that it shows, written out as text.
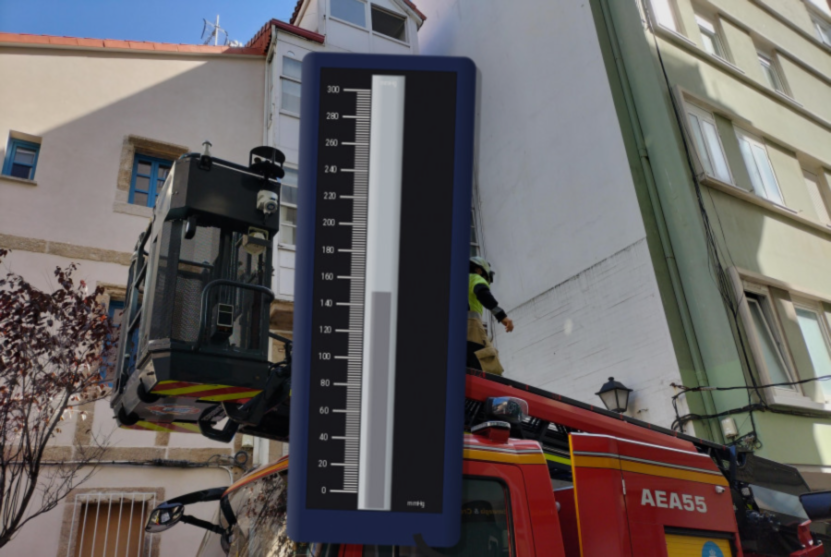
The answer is 150 mmHg
